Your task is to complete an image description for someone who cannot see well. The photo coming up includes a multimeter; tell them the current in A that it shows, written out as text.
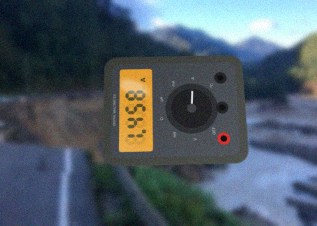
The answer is 1.458 A
